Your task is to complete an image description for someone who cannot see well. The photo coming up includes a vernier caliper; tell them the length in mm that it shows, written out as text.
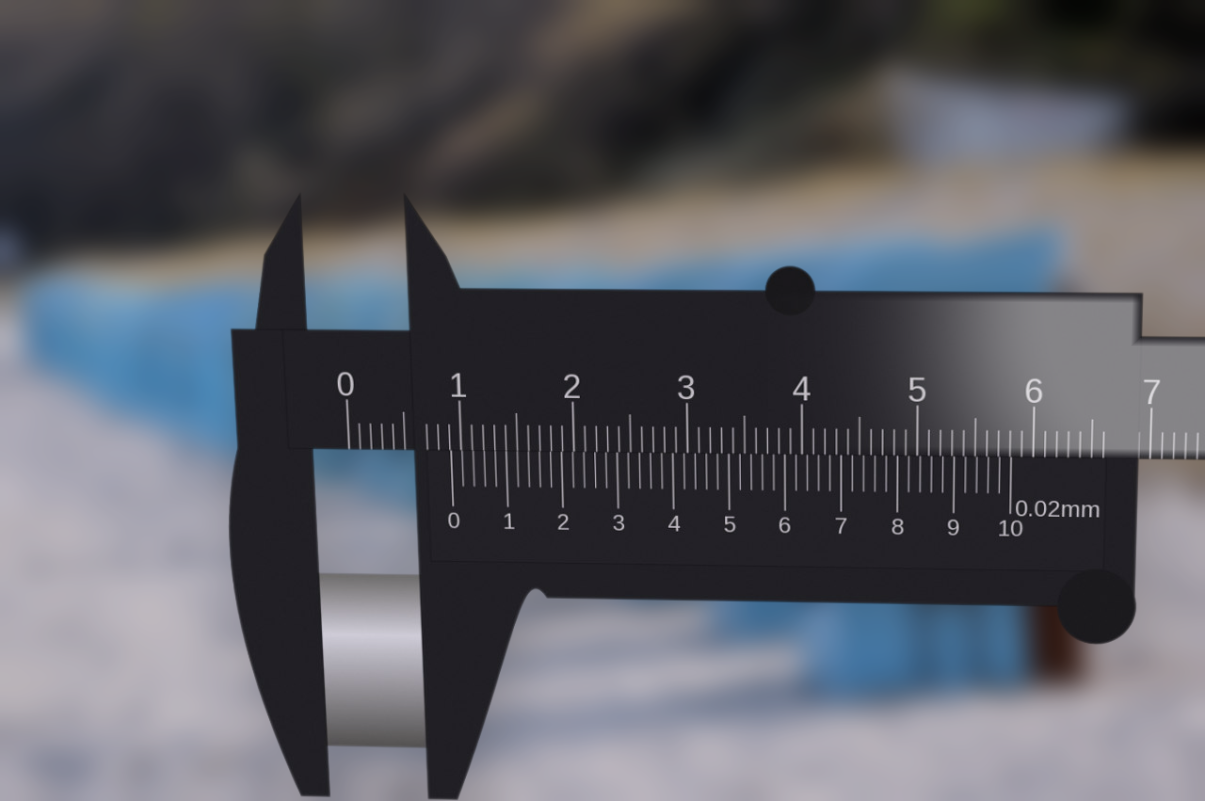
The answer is 9.1 mm
